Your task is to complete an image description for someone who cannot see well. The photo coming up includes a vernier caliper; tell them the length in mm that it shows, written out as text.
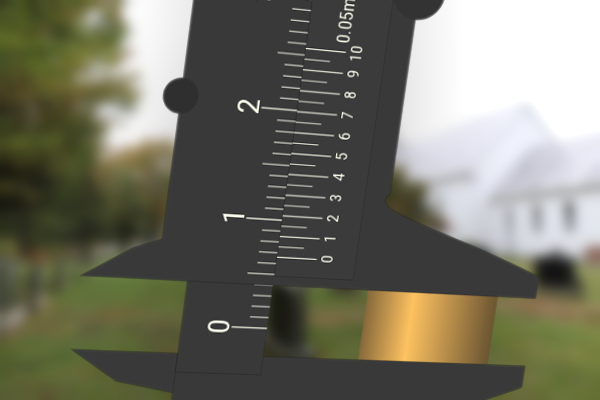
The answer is 6.6 mm
